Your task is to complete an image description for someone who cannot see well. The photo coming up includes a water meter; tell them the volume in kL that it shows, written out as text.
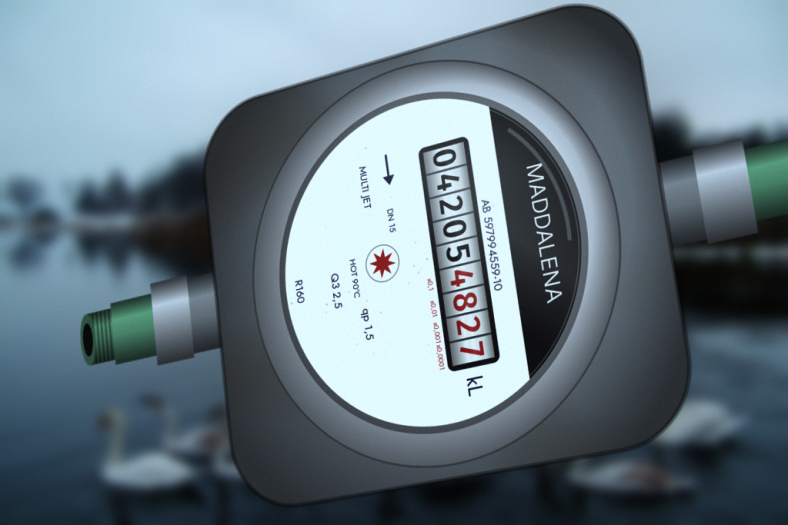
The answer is 4205.4827 kL
